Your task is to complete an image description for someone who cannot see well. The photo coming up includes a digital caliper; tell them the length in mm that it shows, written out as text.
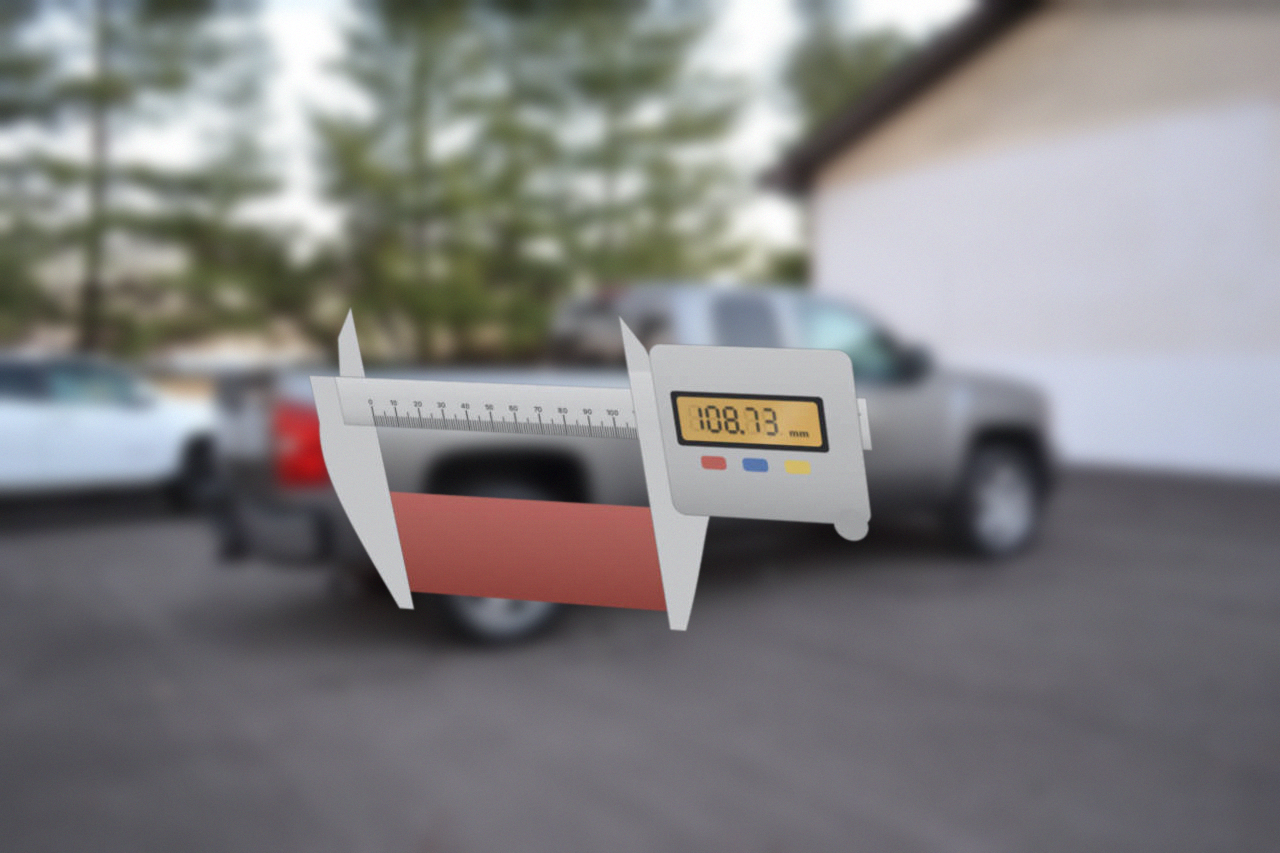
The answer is 108.73 mm
